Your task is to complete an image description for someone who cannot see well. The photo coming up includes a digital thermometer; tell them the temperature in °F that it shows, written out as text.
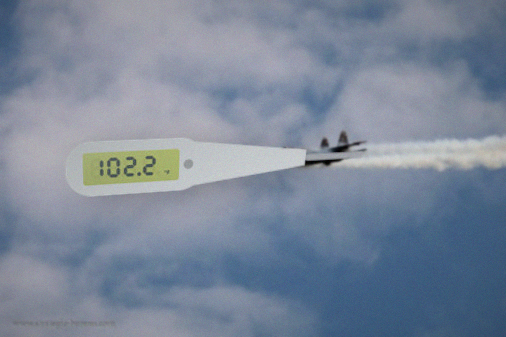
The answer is 102.2 °F
